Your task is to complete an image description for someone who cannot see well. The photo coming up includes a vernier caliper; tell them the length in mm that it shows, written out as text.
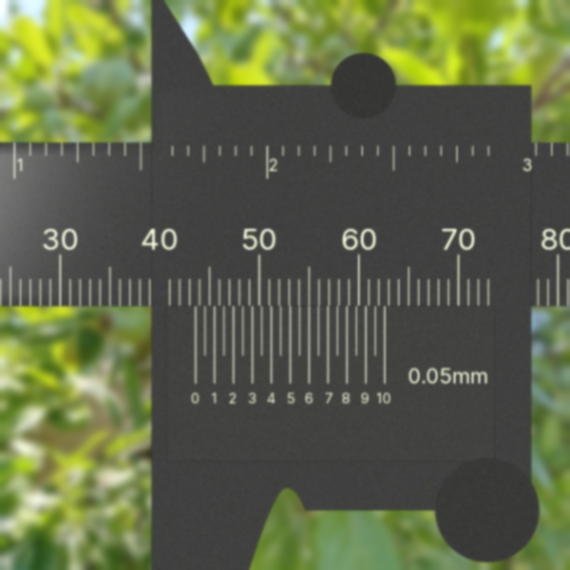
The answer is 43.6 mm
